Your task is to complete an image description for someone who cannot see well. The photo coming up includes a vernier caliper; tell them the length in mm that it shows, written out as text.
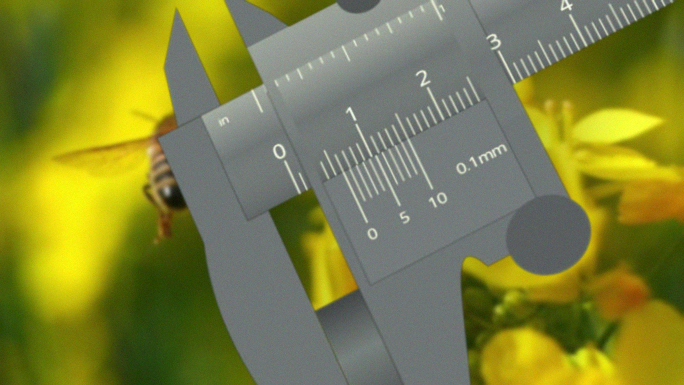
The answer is 6.0 mm
